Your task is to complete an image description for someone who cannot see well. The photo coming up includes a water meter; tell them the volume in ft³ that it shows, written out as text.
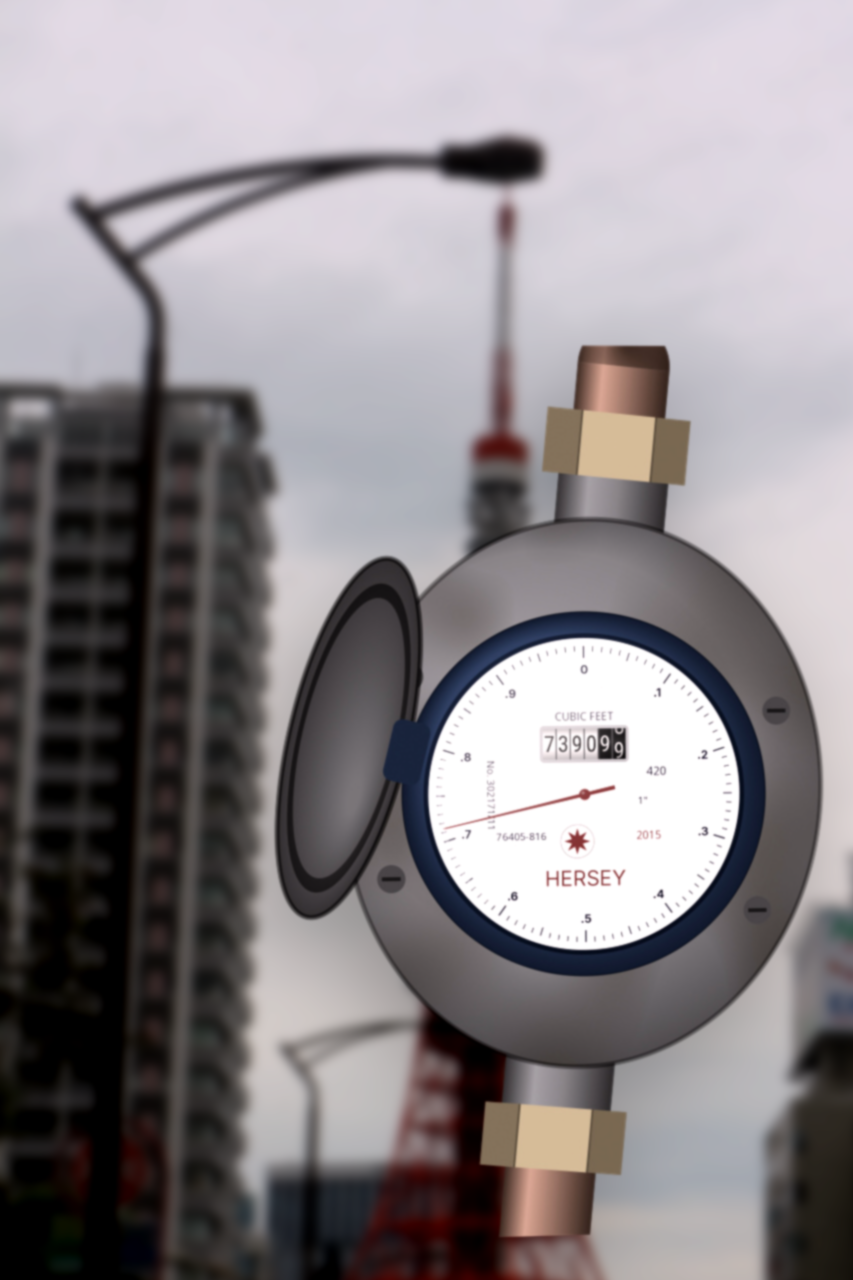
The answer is 739098.71 ft³
